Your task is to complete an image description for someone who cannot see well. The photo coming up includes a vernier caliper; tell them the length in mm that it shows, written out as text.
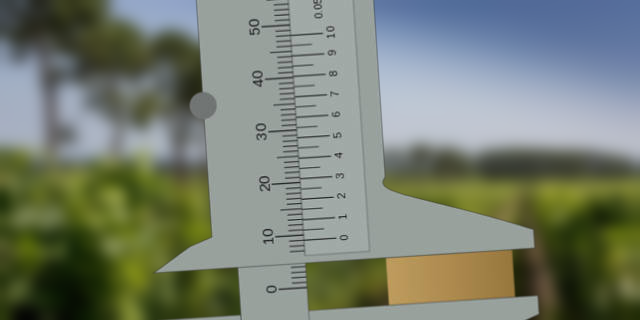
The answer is 9.0 mm
